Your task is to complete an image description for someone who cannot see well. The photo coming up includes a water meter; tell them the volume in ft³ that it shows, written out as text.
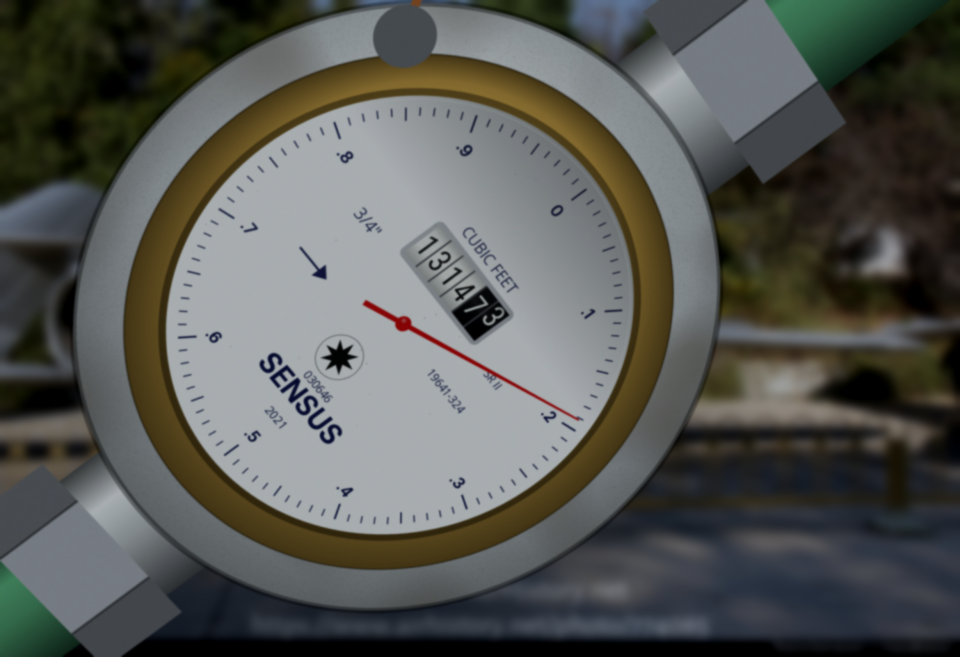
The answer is 131473.19 ft³
